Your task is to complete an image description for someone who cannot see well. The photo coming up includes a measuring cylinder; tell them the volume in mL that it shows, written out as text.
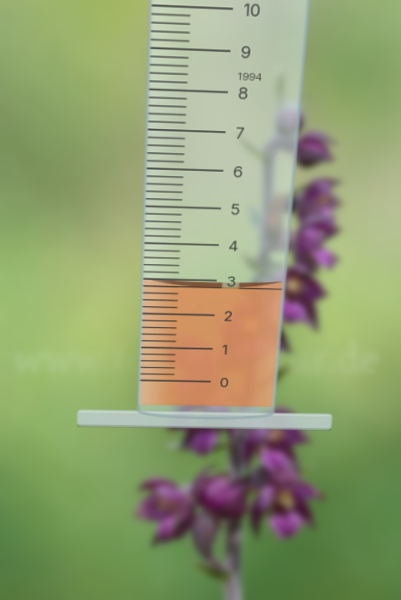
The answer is 2.8 mL
